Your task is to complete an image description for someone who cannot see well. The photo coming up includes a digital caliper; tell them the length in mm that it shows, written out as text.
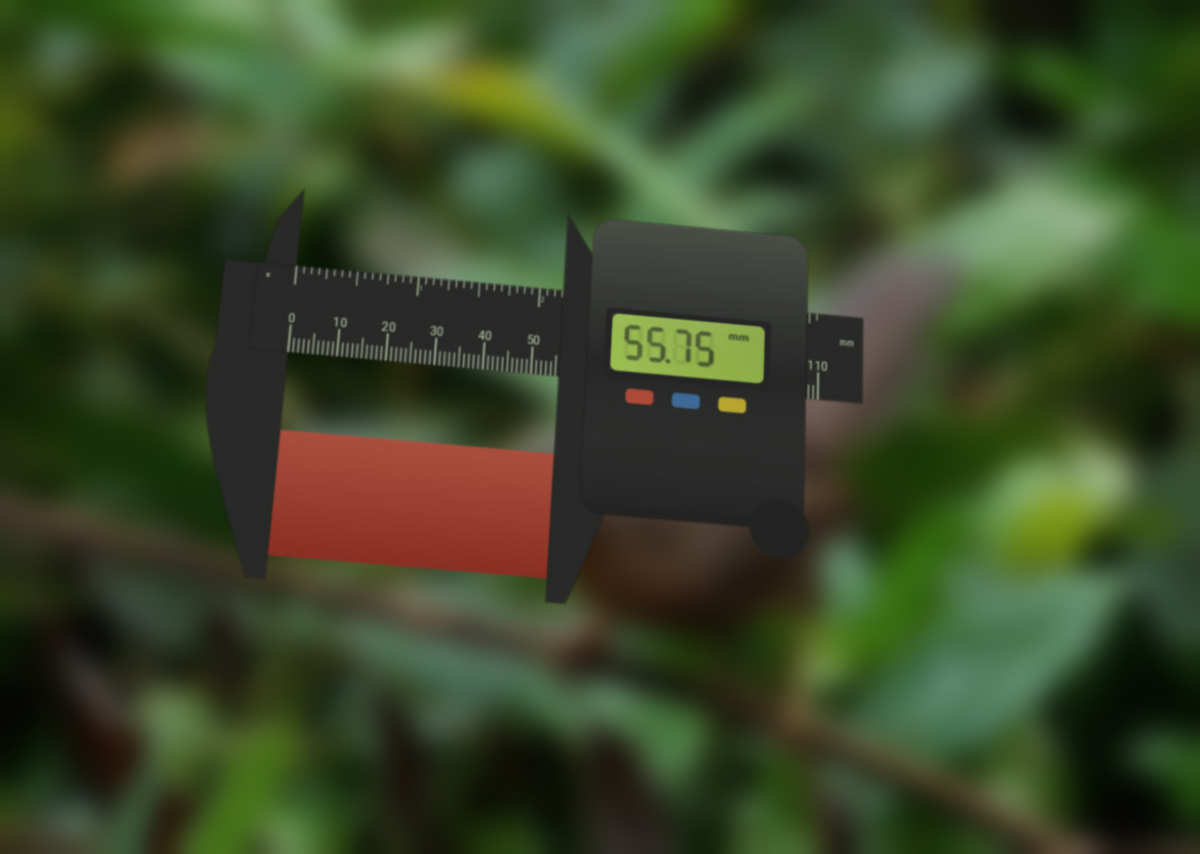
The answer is 55.75 mm
